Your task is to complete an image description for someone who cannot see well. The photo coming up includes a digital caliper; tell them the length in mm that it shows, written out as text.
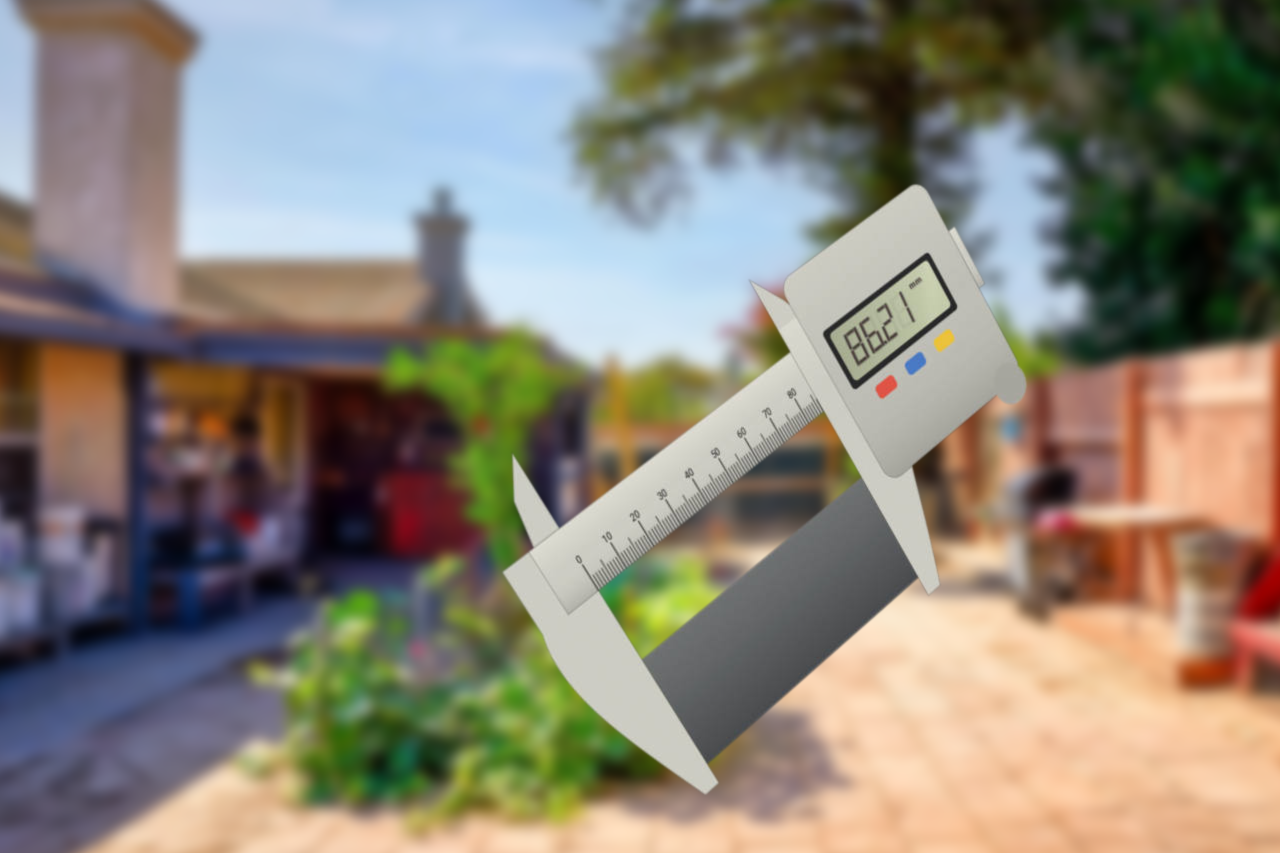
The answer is 86.21 mm
